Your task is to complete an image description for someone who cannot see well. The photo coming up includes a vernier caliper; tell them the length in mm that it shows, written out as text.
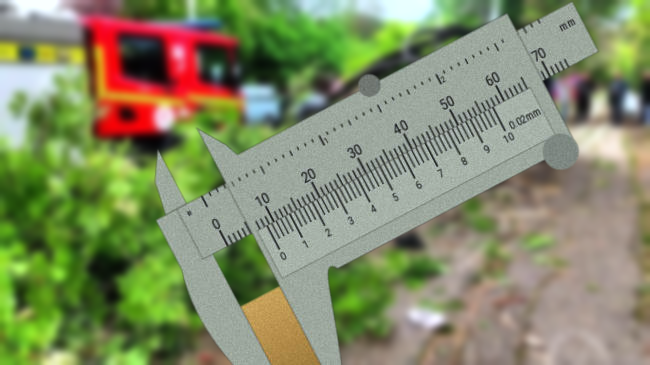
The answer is 8.5 mm
